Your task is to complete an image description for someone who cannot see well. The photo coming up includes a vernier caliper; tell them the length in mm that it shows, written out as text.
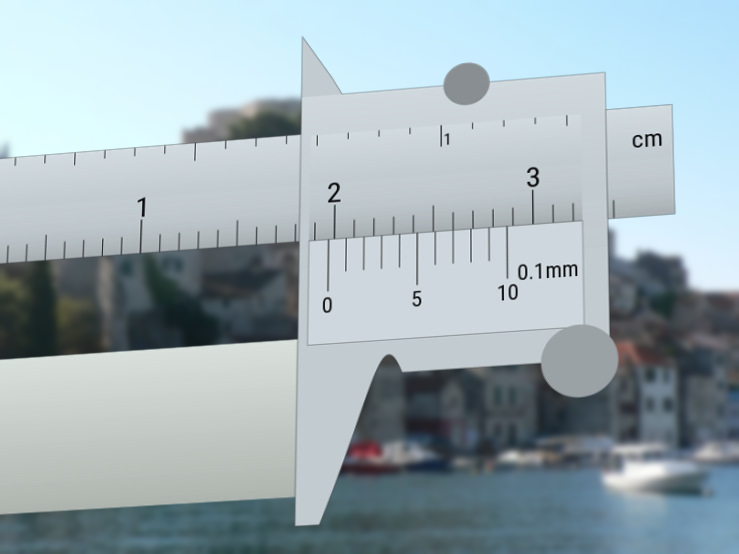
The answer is 19.7 mm
